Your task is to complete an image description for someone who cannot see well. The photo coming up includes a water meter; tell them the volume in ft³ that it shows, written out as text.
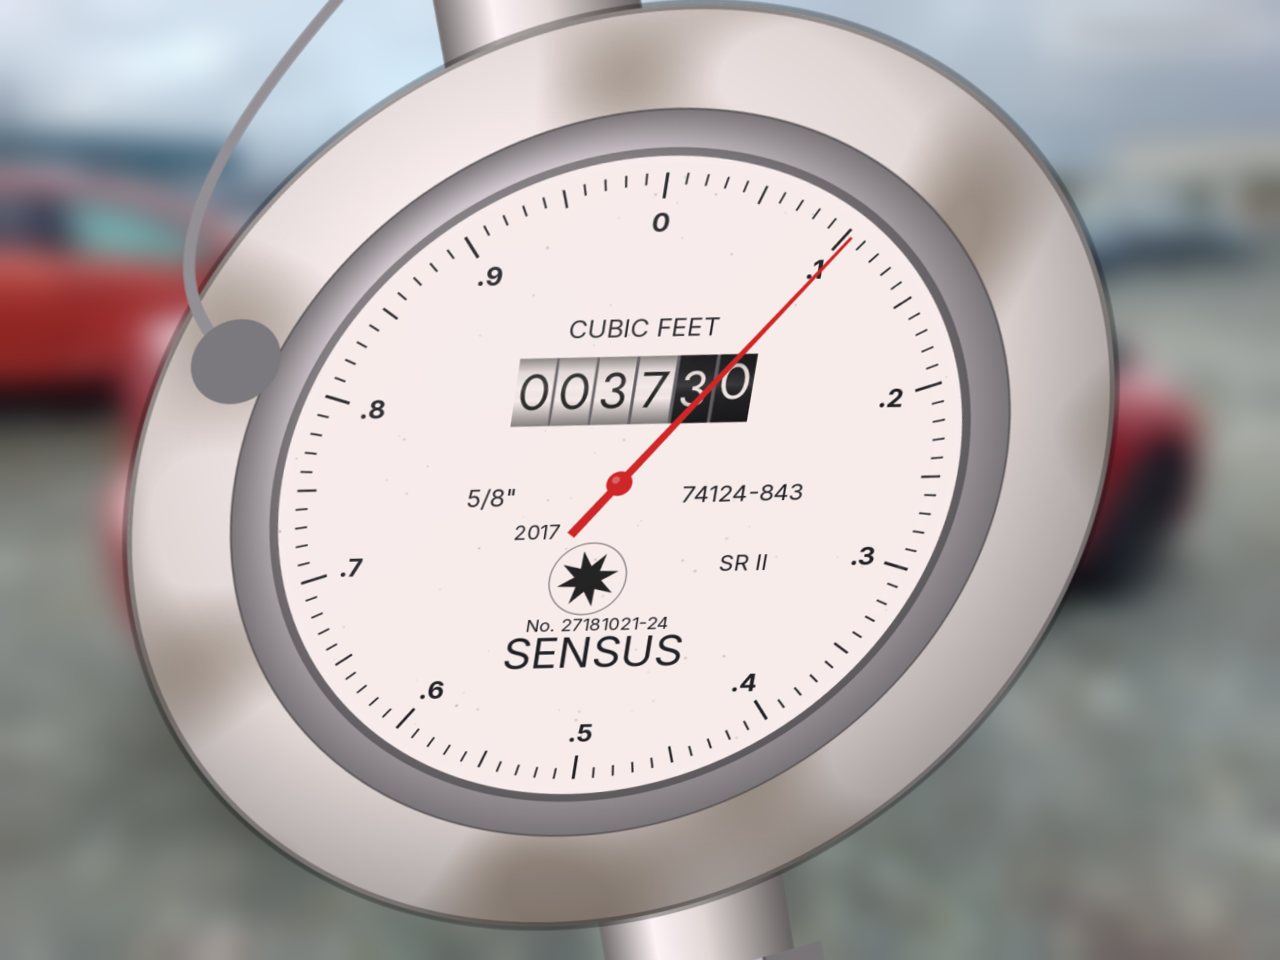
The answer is 3730.10 ft³
